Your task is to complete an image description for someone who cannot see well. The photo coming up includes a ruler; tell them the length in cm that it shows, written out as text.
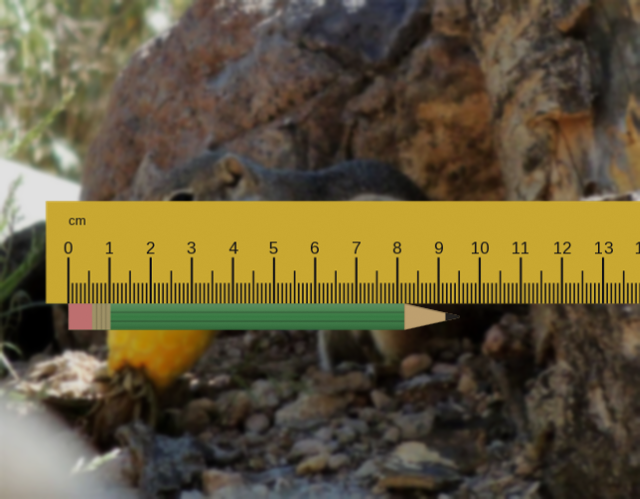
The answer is 9.5 cm
